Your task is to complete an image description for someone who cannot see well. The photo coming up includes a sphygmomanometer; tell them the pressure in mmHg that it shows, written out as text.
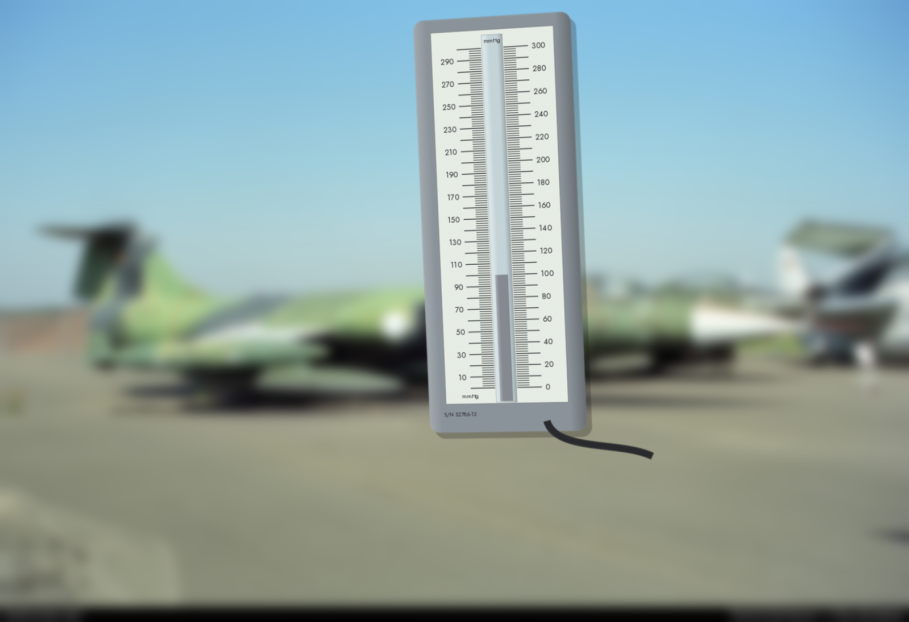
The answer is 100 mmHg
